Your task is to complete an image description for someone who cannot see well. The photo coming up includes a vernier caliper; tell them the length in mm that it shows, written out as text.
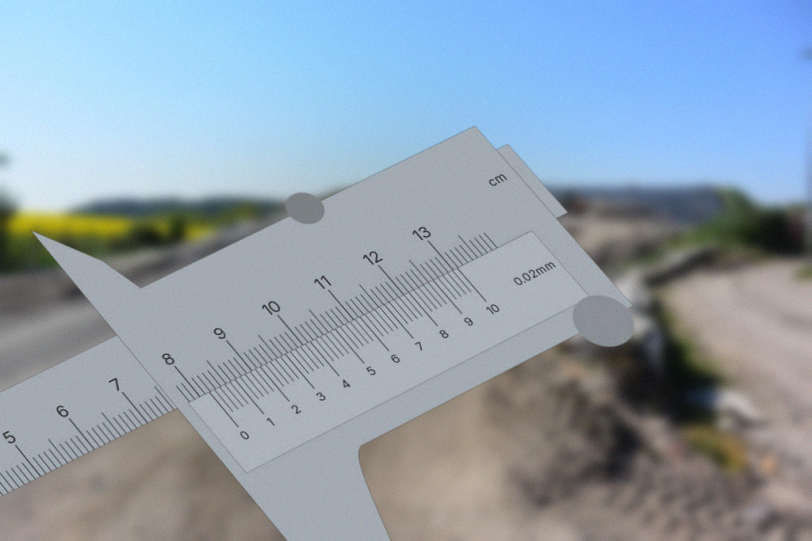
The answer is 81.8 mm
